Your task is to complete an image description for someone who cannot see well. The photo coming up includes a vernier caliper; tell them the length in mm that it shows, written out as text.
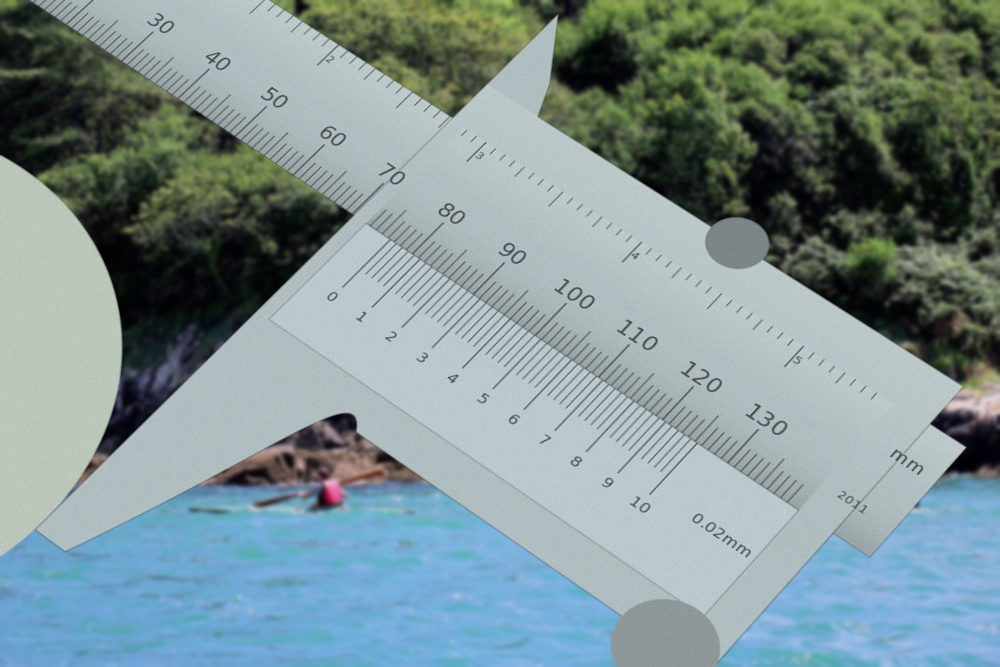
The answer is 76.4 mm
